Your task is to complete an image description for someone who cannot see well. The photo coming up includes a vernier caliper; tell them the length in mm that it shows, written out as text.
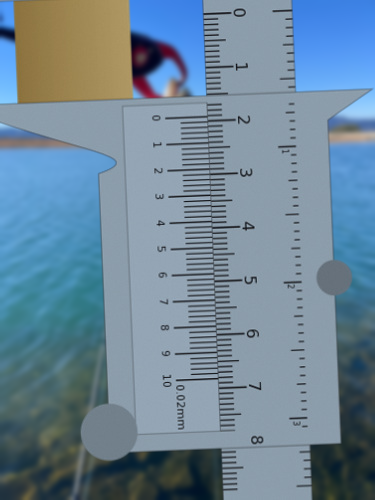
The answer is 19.2 mm
